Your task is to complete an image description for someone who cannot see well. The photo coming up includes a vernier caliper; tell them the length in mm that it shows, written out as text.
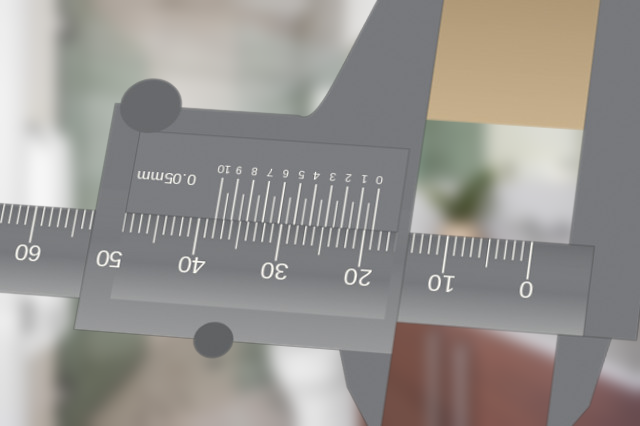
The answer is 19.0 mm
